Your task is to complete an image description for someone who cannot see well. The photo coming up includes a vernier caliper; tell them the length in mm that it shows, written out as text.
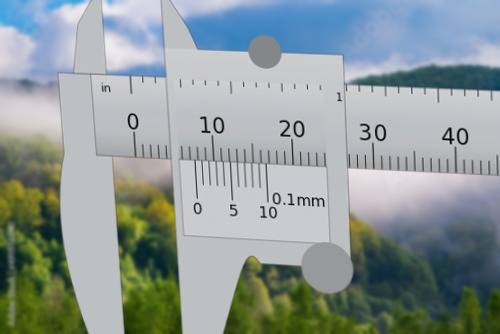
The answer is 7.6 mm
